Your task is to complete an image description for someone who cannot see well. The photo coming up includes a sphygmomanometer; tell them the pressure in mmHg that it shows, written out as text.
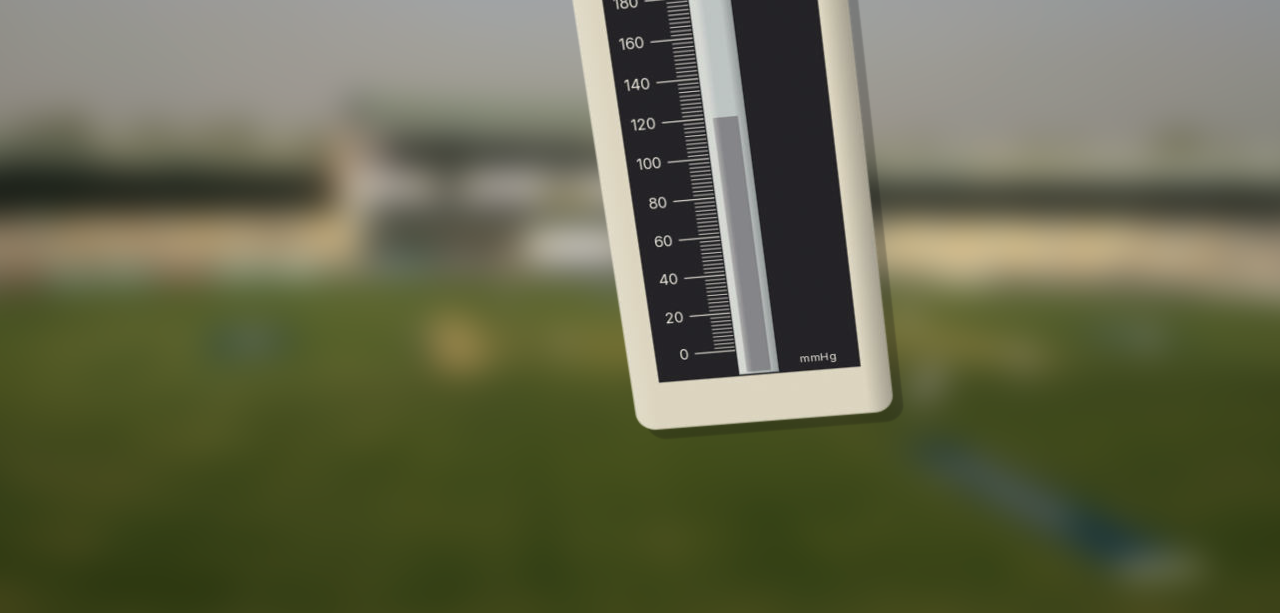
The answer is 120 mmHg
